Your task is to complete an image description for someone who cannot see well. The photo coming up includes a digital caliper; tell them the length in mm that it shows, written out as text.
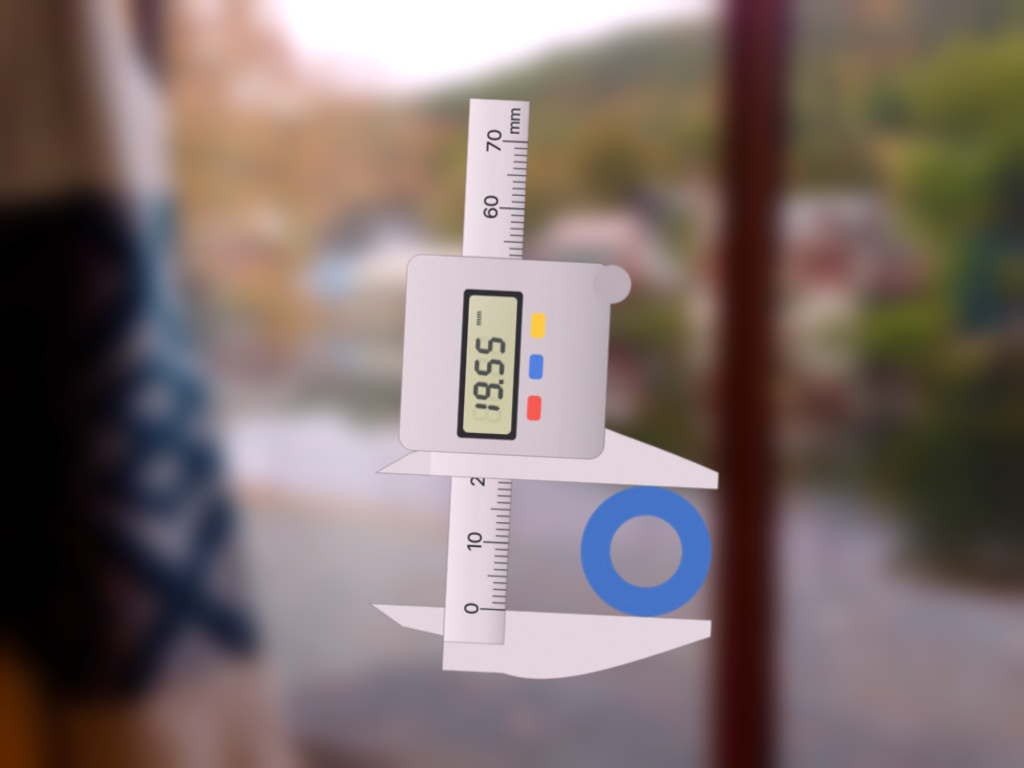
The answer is 19.55 mm
